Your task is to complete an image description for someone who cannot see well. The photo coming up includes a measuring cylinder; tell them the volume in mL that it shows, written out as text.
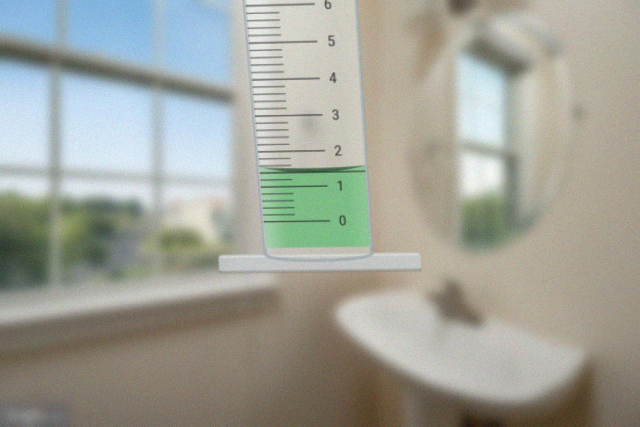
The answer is 1.4 mL
